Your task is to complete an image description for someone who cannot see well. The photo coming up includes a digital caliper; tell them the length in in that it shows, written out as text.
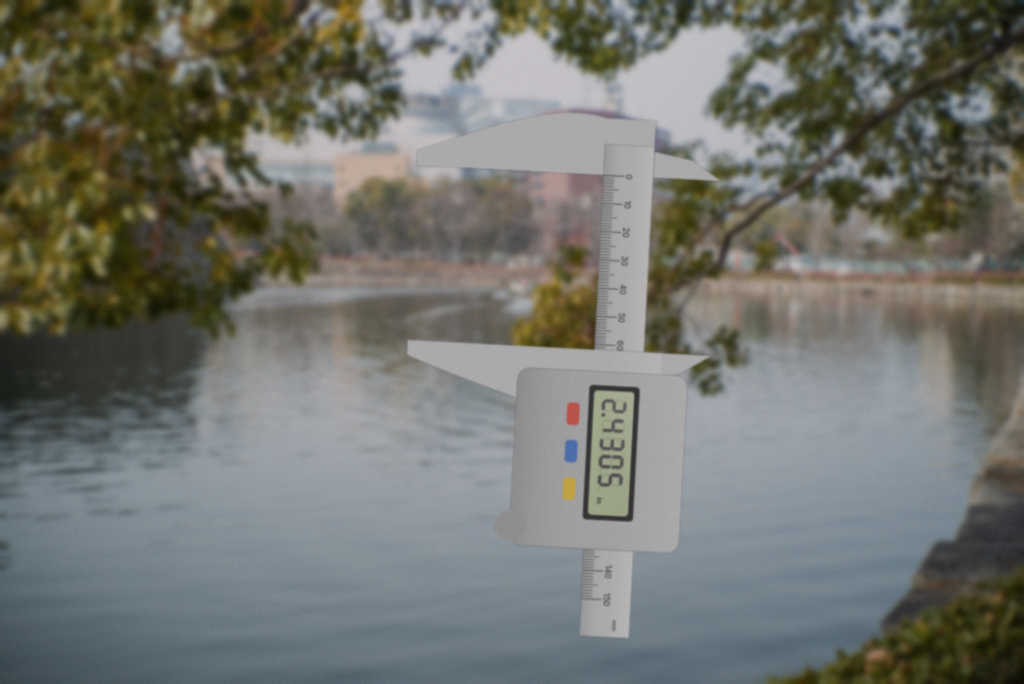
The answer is 2.4305 in
